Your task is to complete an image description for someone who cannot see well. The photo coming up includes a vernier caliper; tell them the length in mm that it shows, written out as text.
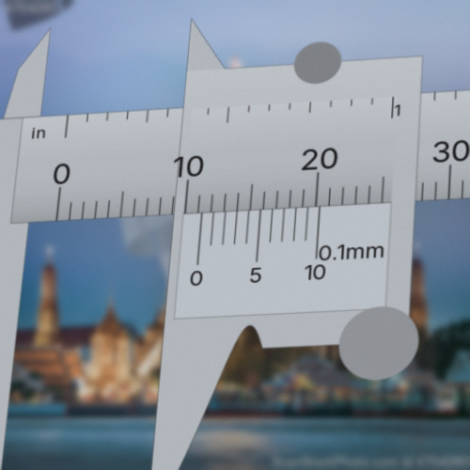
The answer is 11.3 mm
